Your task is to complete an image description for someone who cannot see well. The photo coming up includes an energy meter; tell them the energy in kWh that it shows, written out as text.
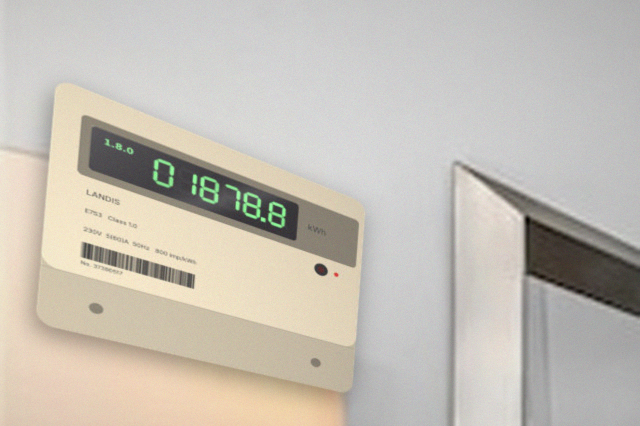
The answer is 1878.8 kWh
